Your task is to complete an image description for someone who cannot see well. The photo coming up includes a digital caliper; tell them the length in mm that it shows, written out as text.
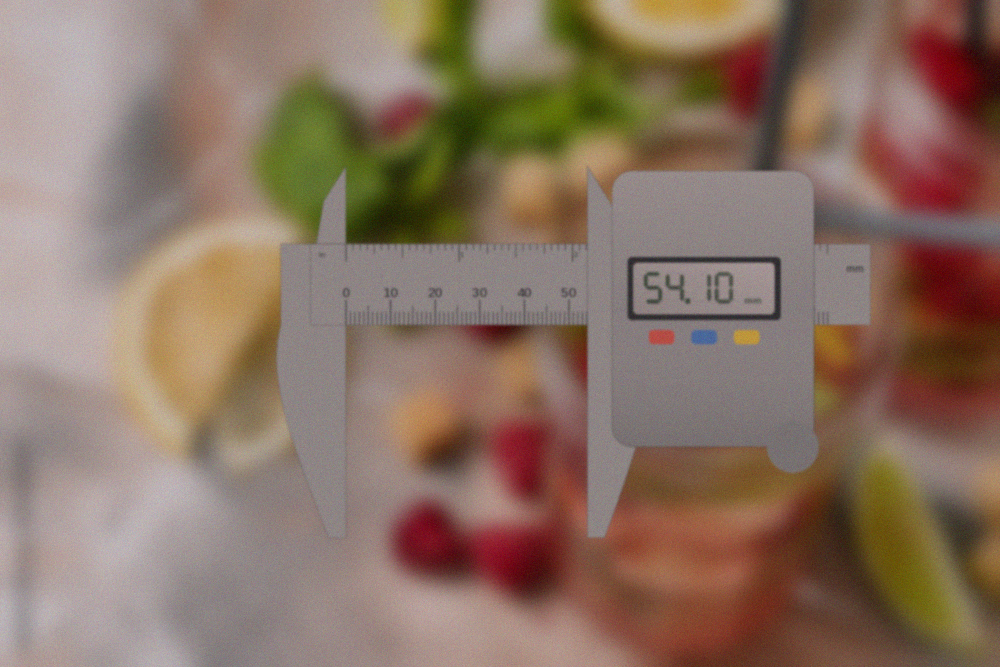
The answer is 54.10 mm
